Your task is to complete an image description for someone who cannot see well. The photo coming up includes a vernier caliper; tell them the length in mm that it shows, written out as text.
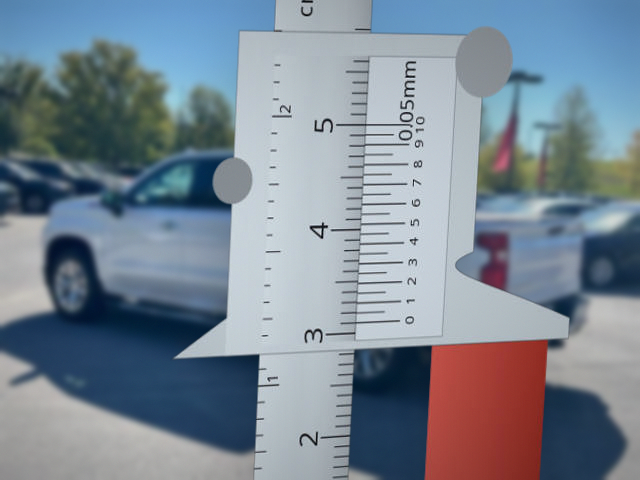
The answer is 31.0 mm
